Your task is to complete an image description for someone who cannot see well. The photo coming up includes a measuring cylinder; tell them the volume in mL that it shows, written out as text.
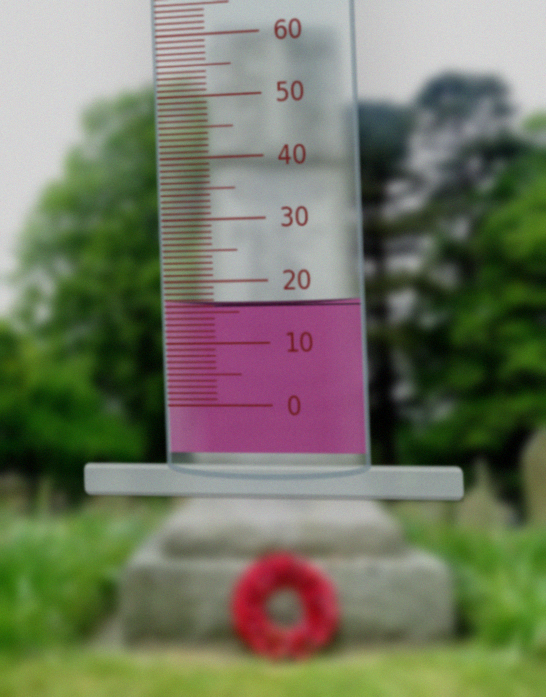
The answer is 16 mL
